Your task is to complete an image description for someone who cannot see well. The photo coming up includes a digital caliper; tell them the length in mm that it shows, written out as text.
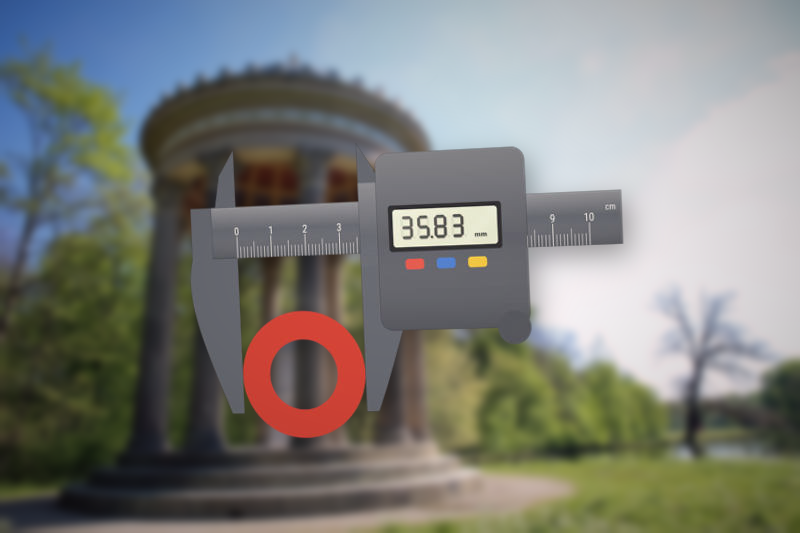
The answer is 35.83 mm
